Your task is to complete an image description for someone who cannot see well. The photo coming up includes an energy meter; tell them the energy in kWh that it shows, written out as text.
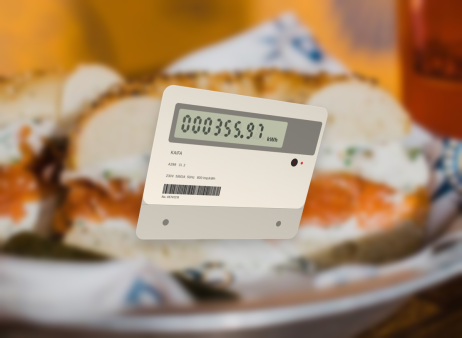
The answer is 355.97 kWh
